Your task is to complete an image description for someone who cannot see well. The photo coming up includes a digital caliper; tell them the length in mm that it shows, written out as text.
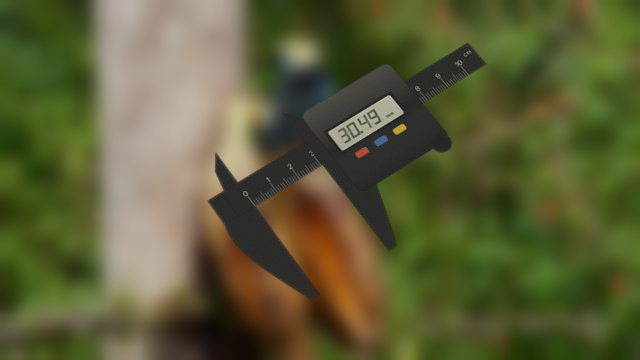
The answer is 30.49 mm
